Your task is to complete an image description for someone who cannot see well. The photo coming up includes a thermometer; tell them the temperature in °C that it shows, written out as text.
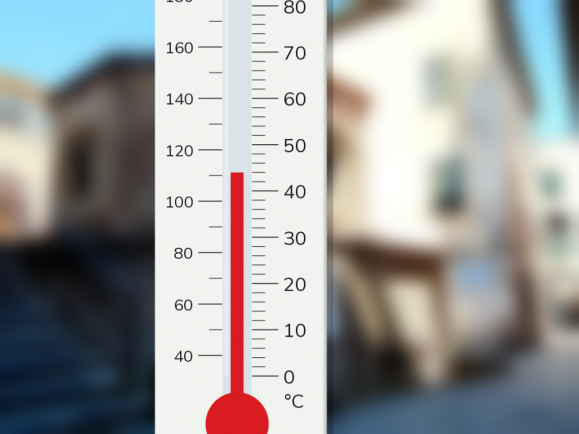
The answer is 44 °C
